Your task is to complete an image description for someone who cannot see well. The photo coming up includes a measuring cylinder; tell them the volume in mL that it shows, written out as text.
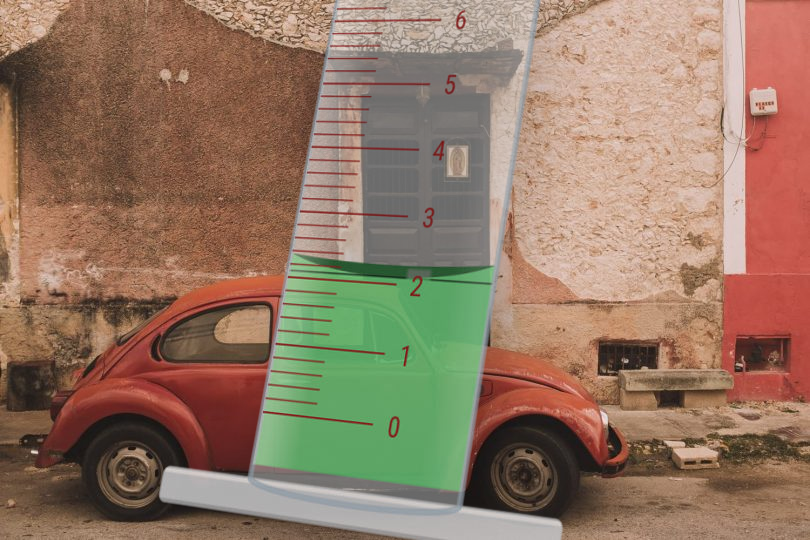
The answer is 2.1 mL
